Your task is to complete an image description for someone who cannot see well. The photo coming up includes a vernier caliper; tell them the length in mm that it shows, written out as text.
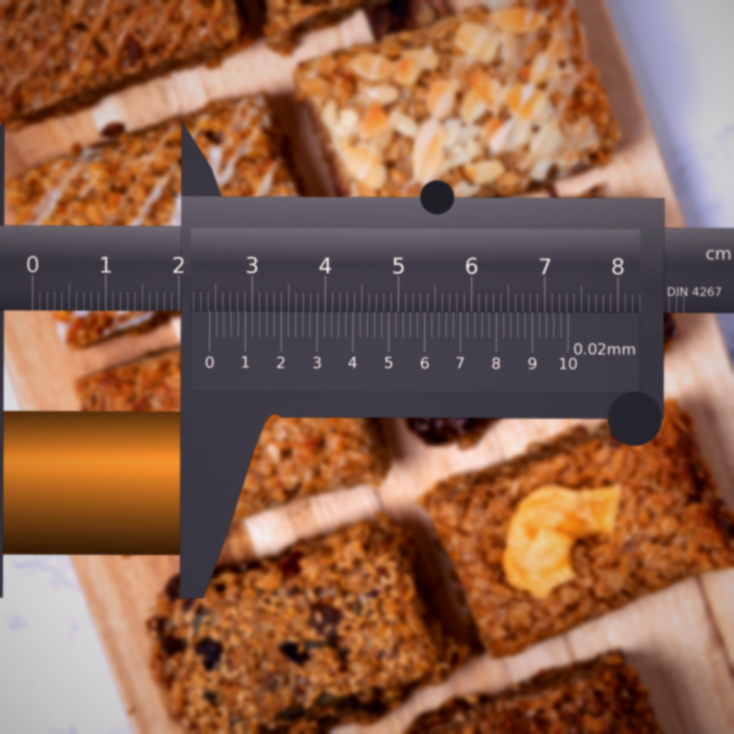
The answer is 24.2 mm
